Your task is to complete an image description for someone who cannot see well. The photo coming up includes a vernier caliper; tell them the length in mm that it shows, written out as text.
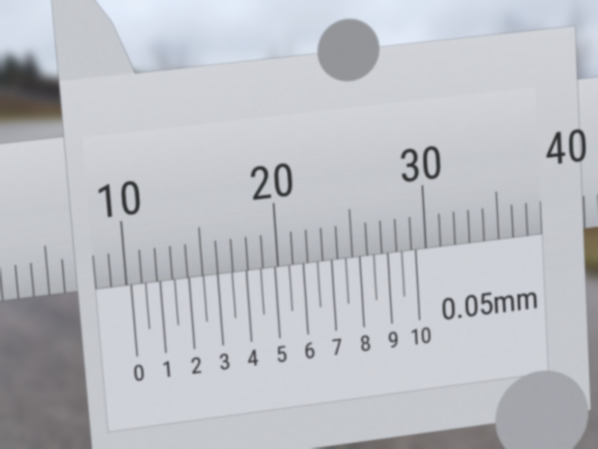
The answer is 10.3 mm
